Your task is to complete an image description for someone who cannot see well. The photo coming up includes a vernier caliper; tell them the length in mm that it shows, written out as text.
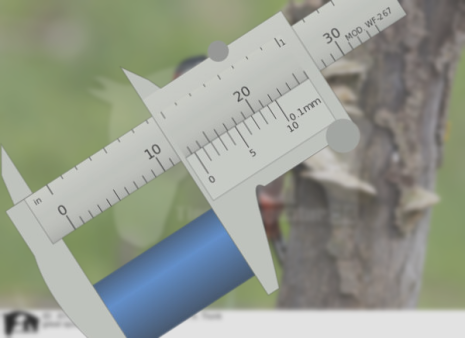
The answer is 13.3 mm
